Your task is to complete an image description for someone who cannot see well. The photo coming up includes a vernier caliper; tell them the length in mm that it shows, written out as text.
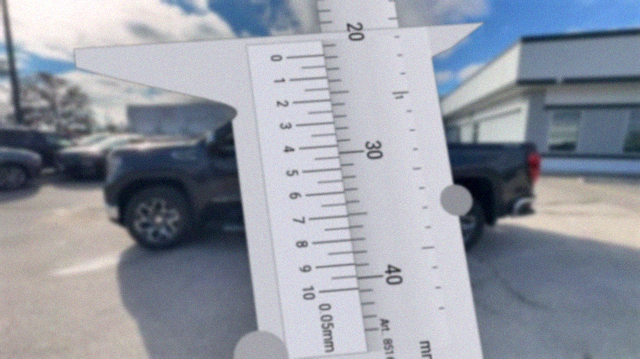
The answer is 21.8 mm
